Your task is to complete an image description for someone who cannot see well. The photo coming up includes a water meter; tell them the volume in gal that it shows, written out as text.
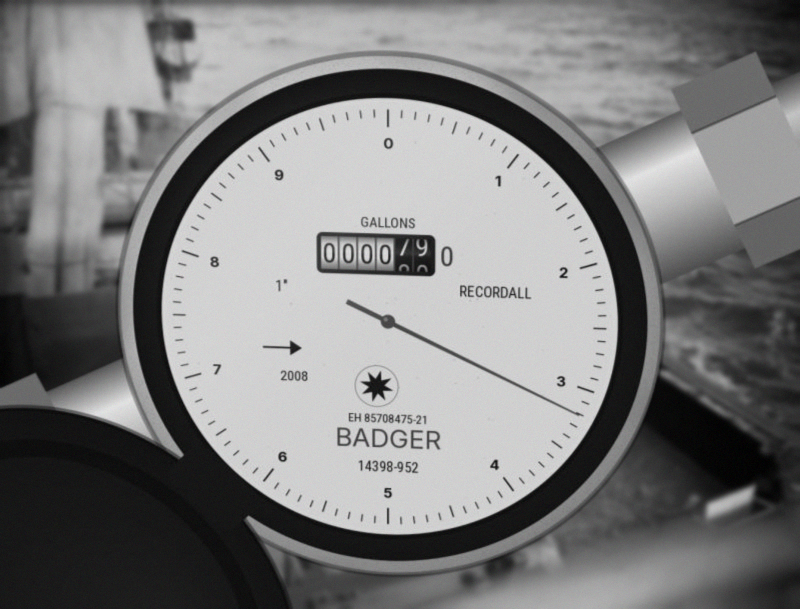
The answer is 793.2 gal
